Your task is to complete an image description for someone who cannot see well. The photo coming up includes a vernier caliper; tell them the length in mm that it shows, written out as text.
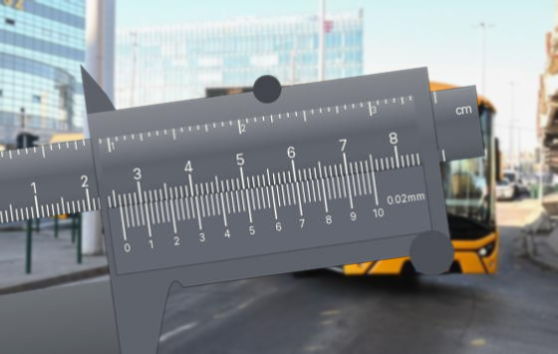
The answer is 26.0 mm
